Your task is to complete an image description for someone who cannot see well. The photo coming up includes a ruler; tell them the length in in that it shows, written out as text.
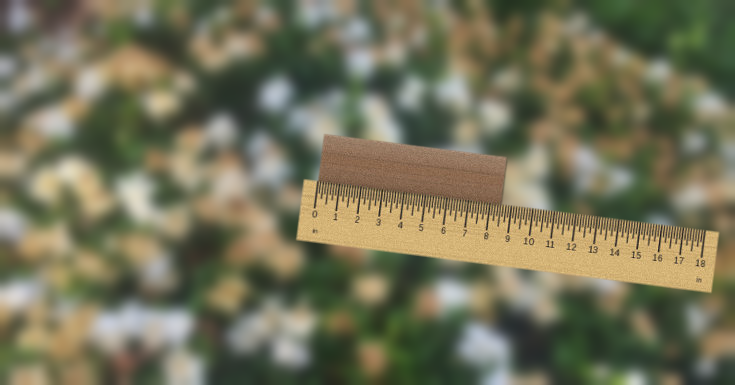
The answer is 8.5 in
